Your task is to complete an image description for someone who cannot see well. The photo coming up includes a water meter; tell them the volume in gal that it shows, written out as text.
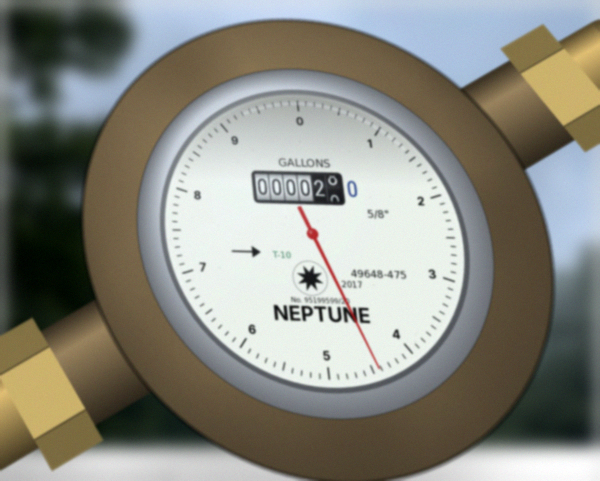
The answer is 284.4 gal
